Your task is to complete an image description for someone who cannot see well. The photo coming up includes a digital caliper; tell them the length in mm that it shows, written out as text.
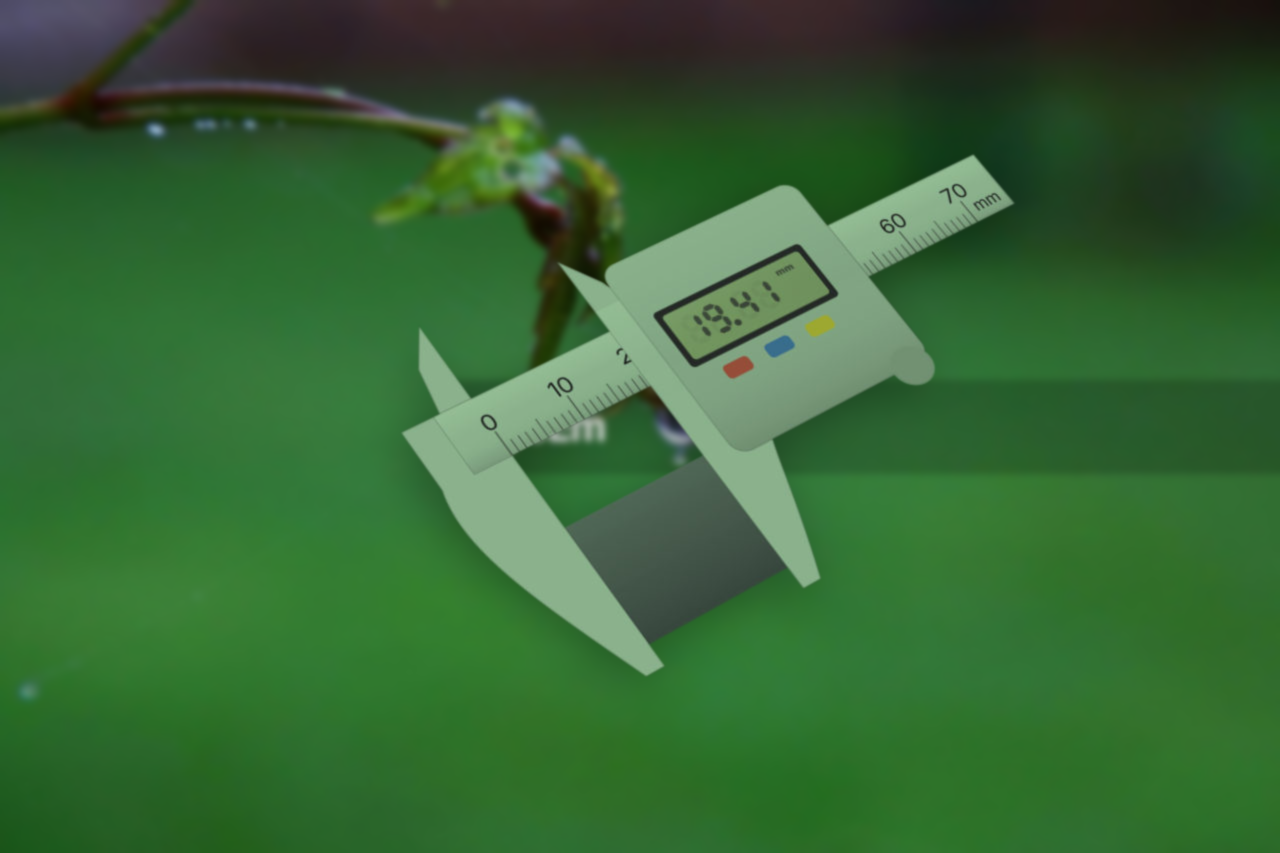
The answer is 19.41 mm
